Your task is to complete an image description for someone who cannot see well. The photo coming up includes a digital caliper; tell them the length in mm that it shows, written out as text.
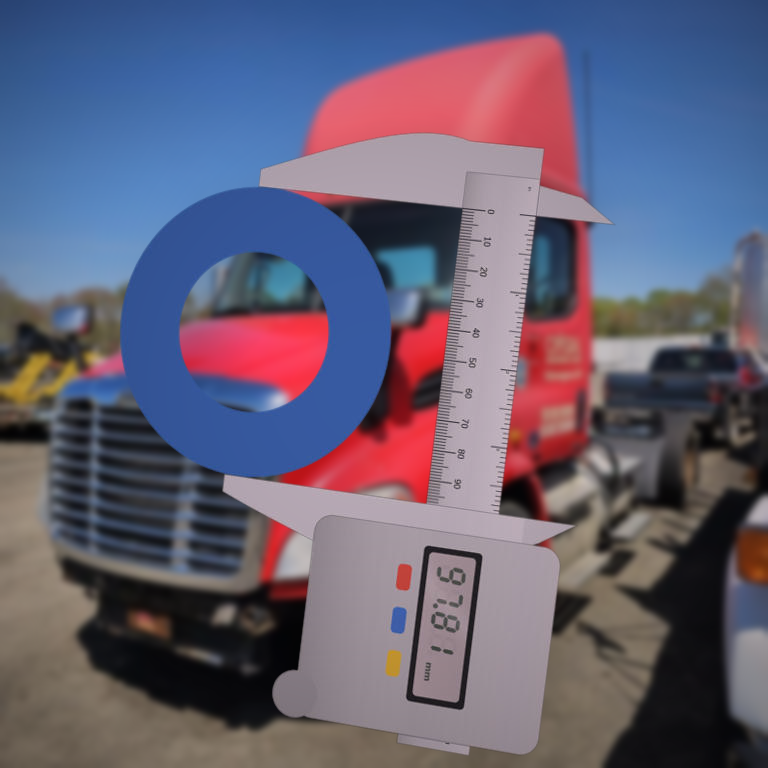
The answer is 97.81 mm
